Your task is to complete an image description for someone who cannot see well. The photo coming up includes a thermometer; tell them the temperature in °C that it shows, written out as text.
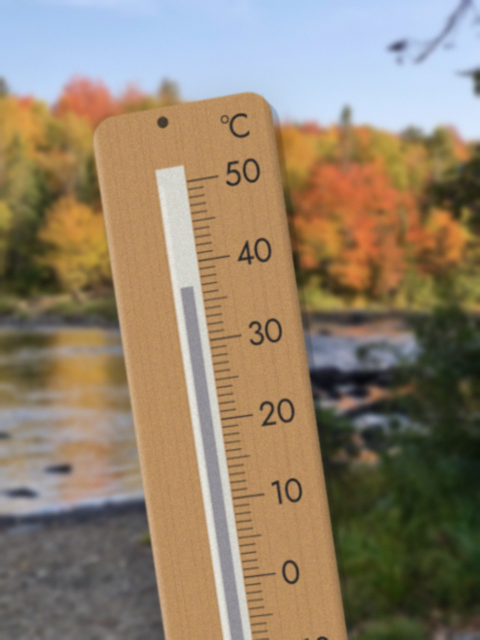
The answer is 37 °C
